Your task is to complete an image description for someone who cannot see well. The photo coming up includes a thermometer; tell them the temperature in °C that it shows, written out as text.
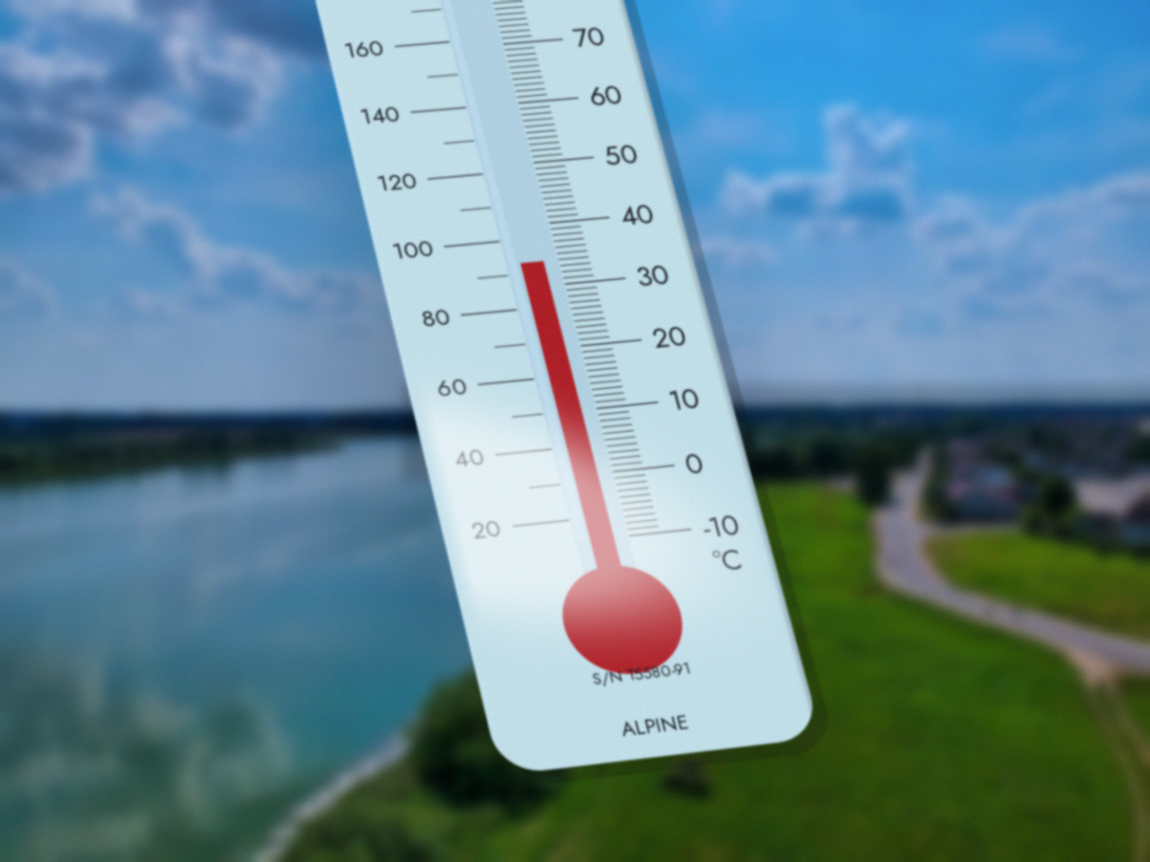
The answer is 34 °C
